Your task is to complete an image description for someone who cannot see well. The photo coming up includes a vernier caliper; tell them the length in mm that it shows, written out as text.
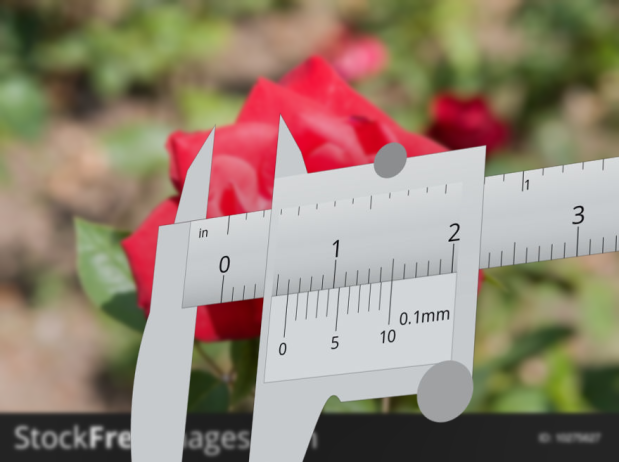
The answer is 6.0 mm
